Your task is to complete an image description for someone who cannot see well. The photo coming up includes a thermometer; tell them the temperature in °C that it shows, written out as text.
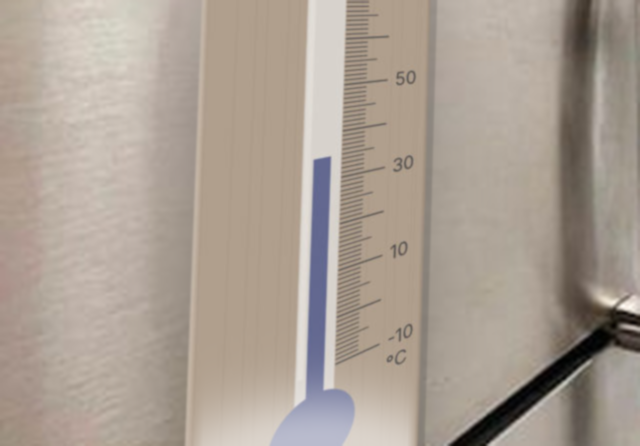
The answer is 35 °C
